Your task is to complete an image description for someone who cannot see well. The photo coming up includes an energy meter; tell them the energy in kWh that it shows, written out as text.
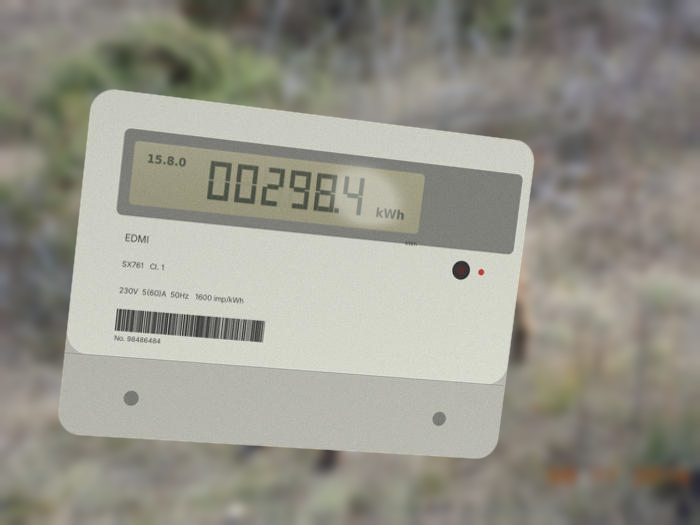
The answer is 298.4 kWh
